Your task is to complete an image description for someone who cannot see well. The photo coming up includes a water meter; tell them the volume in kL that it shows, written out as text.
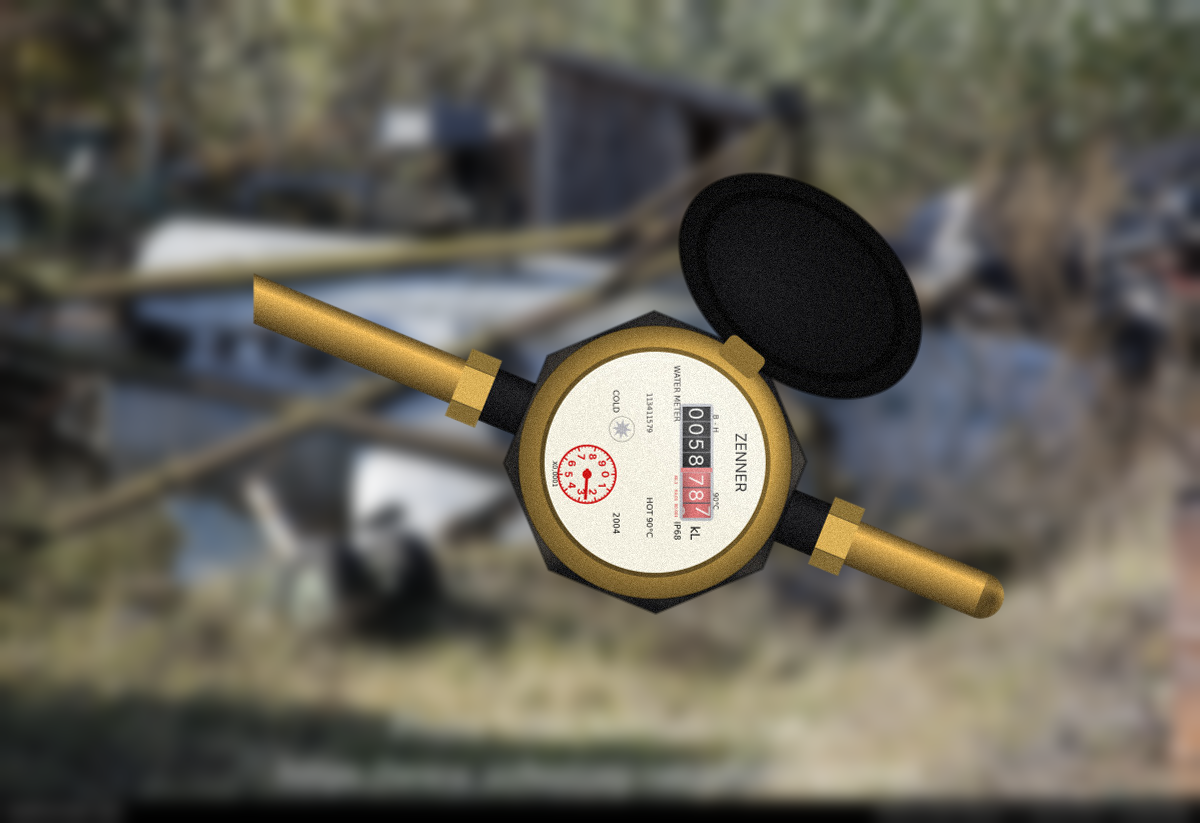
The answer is 58.7872 kL
